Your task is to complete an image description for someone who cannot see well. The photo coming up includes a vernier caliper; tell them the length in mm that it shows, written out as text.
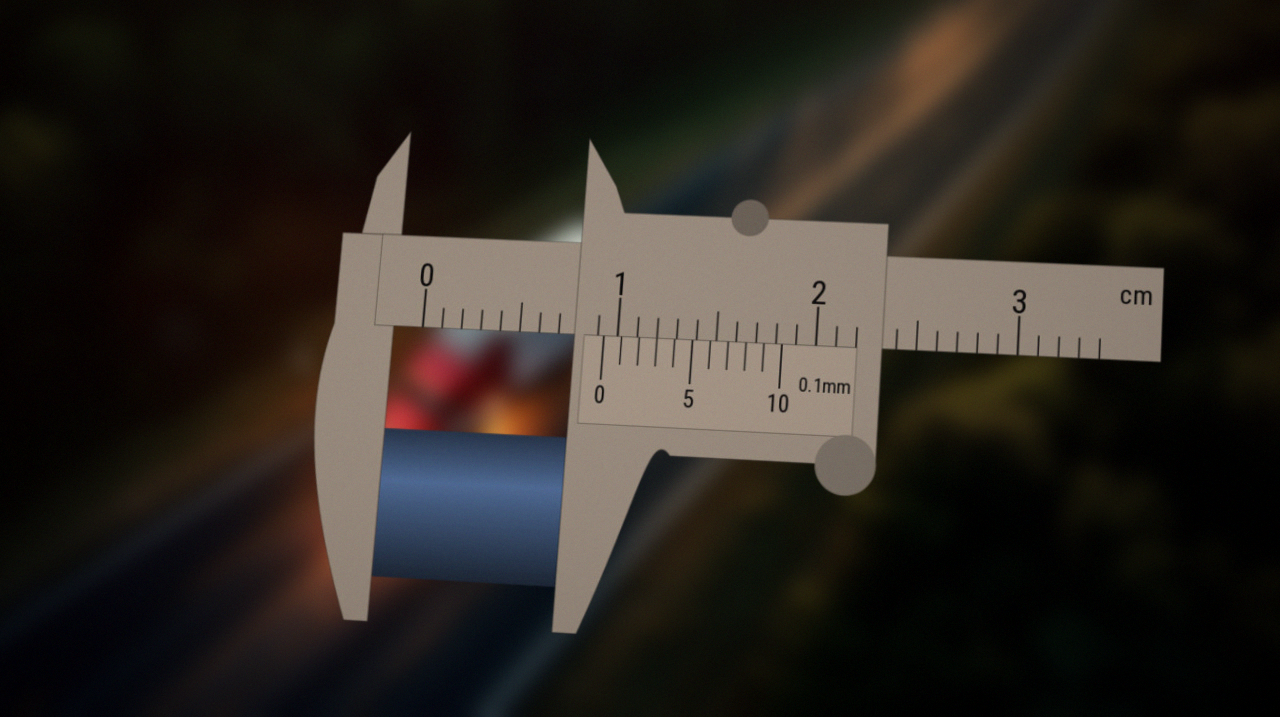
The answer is 9.3 mm
